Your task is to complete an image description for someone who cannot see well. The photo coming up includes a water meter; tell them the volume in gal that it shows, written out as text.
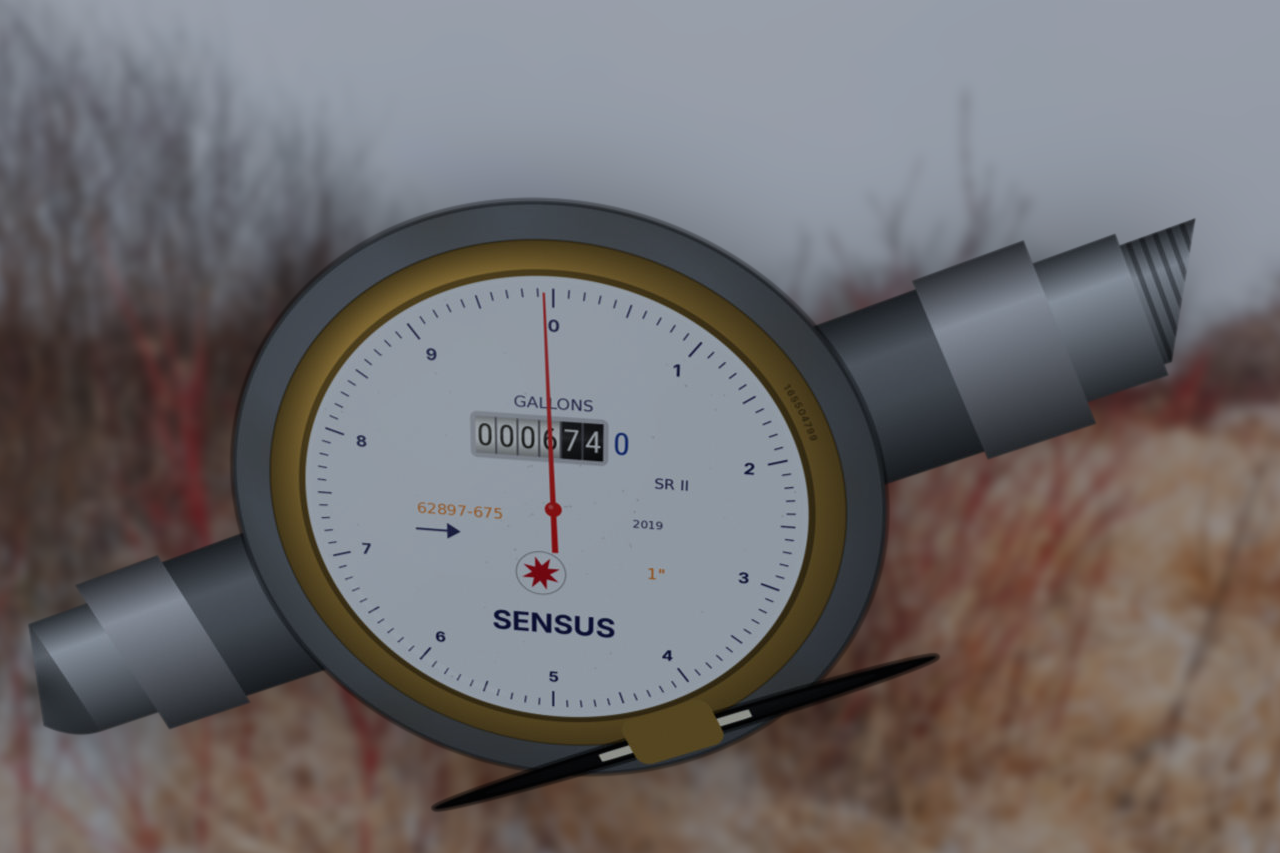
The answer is 6739.9 gal
